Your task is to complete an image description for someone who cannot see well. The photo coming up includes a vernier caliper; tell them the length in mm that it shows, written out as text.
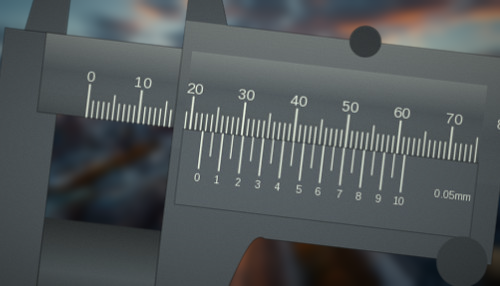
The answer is 22.5 mm
